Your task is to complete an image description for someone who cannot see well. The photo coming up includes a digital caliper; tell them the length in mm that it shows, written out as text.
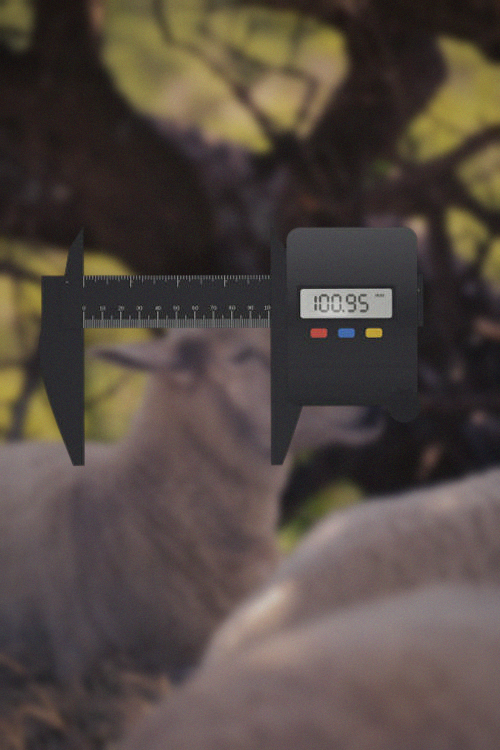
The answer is 100.95 mm
